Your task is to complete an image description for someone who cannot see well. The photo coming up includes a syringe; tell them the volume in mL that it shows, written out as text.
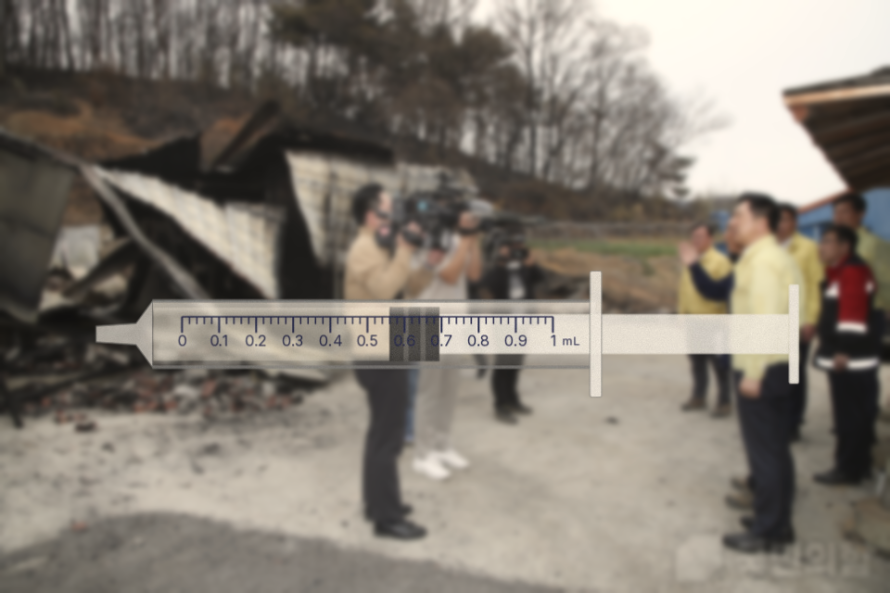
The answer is 0.56 mL
